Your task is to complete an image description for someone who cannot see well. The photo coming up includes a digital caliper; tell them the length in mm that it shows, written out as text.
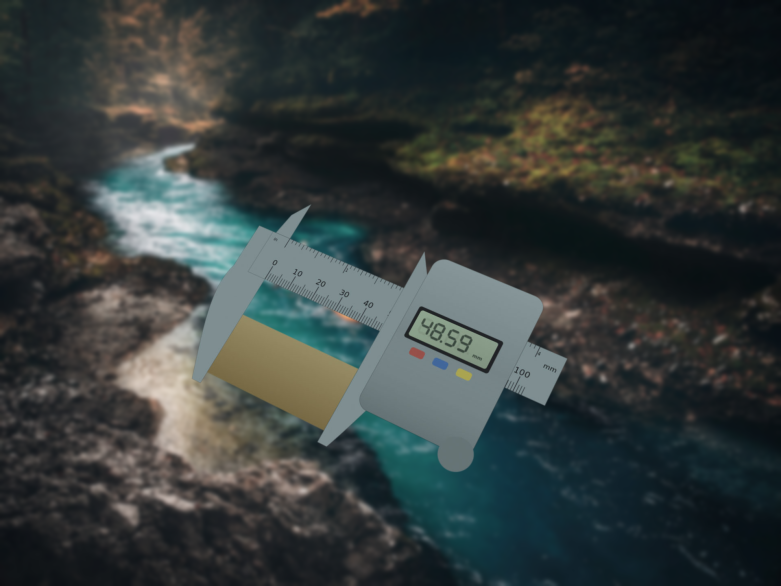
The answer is 48.59 mm
